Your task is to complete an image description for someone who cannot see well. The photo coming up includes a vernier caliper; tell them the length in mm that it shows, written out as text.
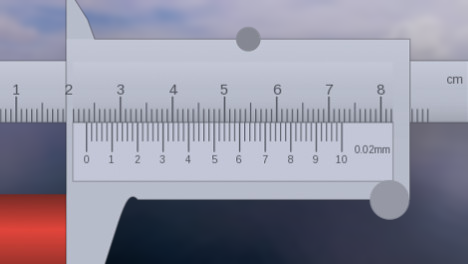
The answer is 23.5 mm
